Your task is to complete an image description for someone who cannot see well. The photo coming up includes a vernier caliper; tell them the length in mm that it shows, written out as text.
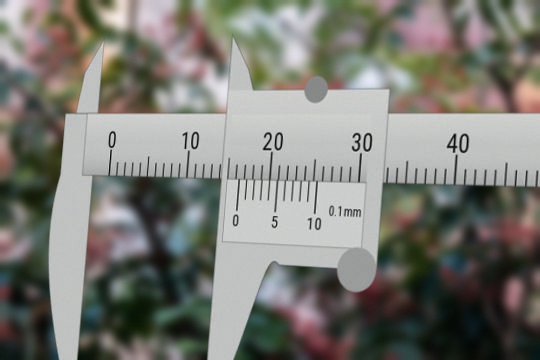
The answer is 16.4 mm
